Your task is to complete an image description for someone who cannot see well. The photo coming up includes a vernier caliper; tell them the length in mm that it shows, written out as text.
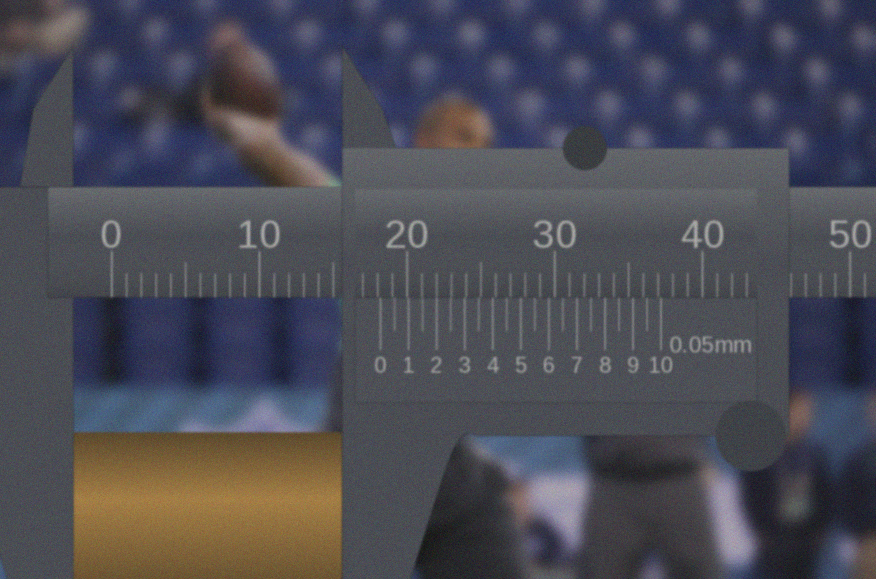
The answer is 18.2 mm
